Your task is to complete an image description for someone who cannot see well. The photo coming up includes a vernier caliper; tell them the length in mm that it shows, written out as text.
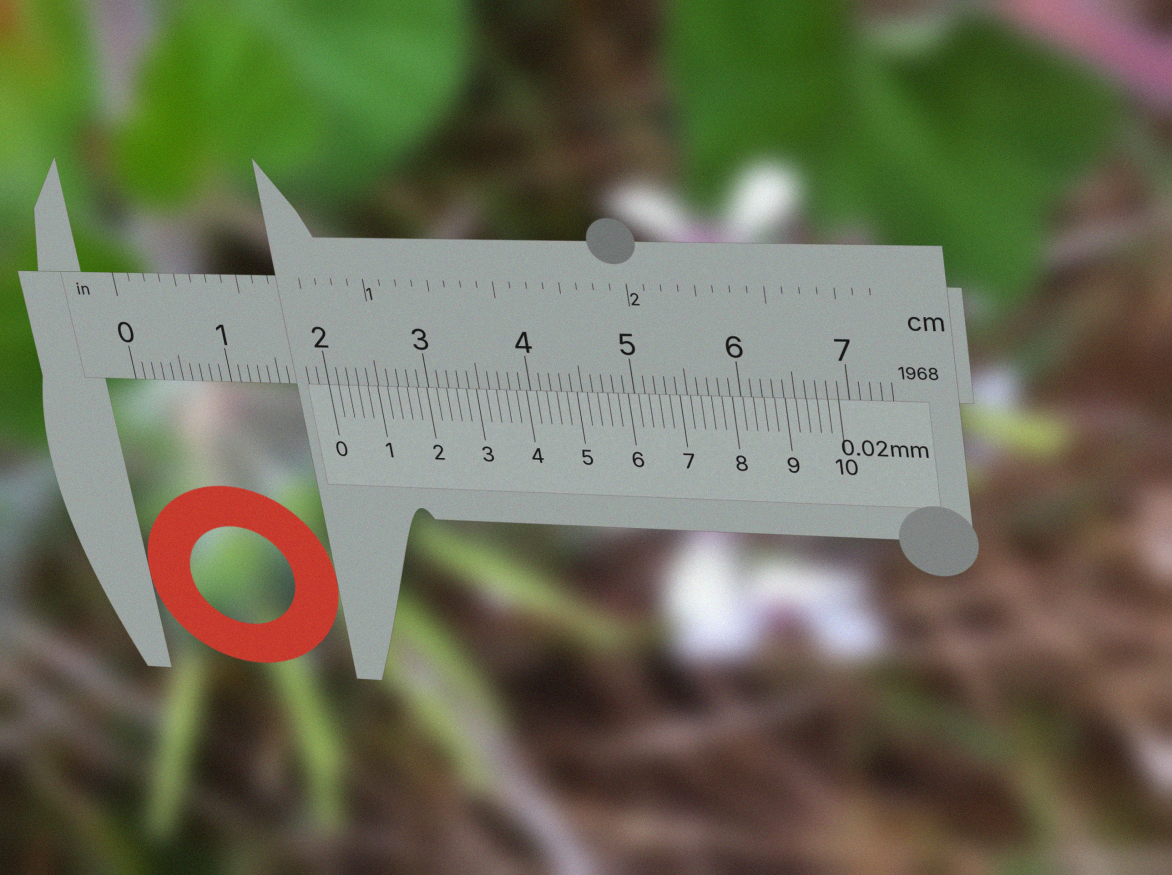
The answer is 20.0 mm
